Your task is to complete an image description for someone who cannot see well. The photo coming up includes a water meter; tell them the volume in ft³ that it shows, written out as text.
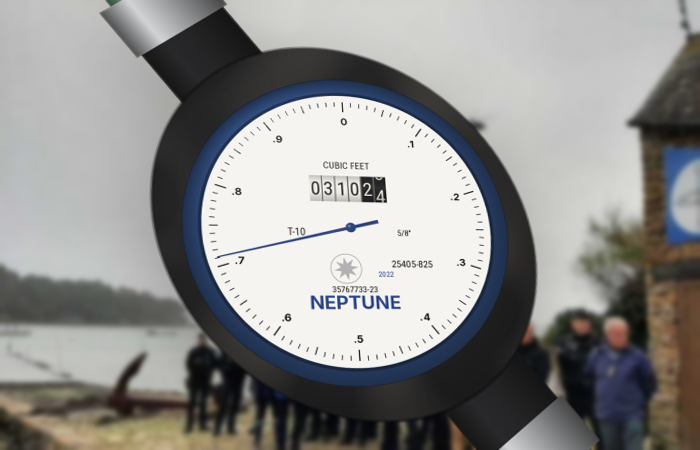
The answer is 31023.71 ft³
